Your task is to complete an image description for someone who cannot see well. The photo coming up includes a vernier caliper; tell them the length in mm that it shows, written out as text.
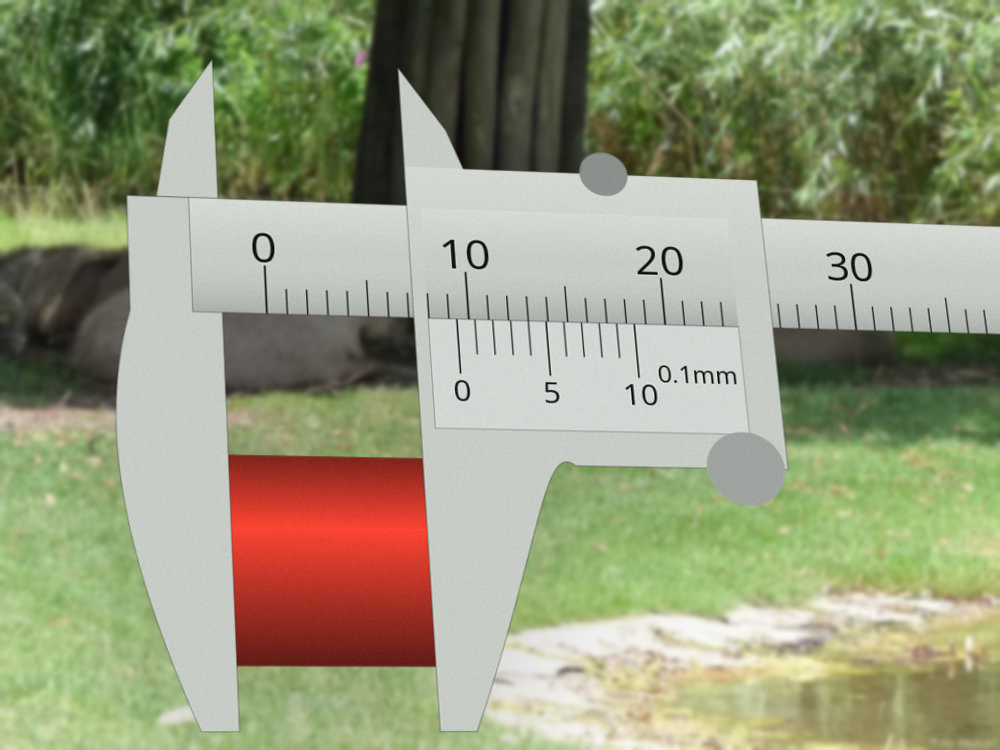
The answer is 9.4 mm
